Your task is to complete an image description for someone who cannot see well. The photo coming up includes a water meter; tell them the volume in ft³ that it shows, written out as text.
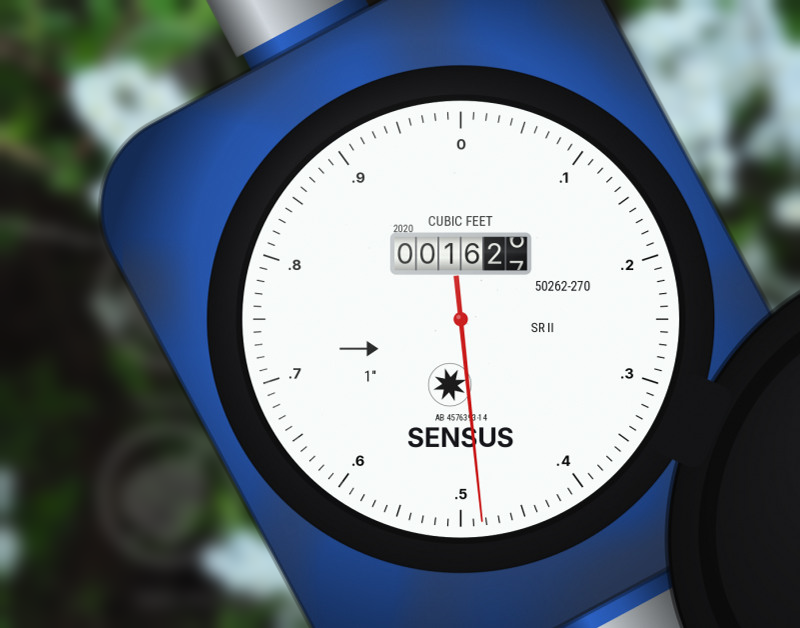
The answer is 1626.48 ft³
